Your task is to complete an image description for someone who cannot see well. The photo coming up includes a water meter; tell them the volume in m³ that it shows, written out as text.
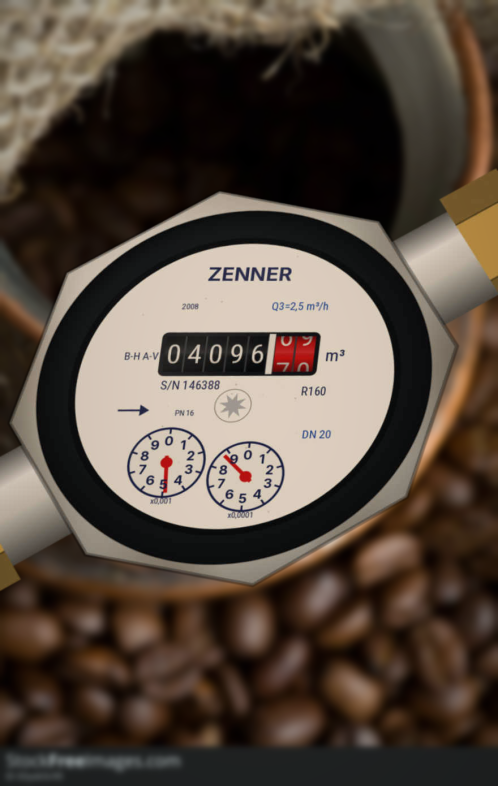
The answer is 4096.6948 m³
